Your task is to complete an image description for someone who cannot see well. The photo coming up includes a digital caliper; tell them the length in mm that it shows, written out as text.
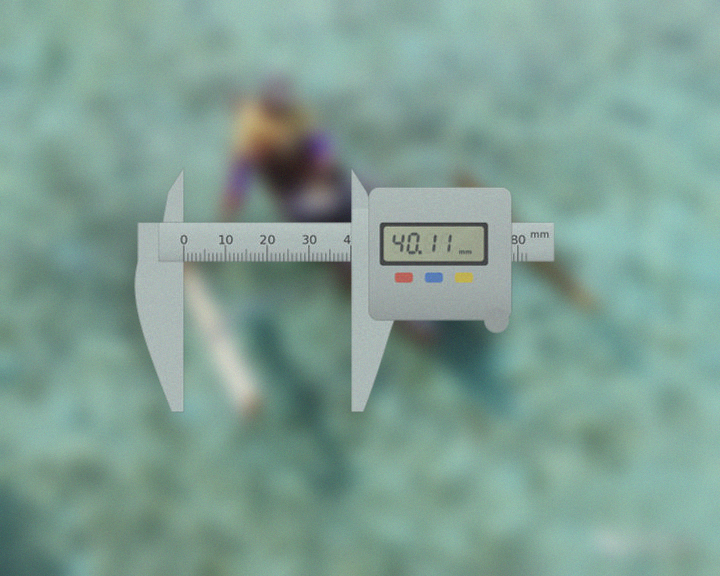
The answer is 40.11 mm
